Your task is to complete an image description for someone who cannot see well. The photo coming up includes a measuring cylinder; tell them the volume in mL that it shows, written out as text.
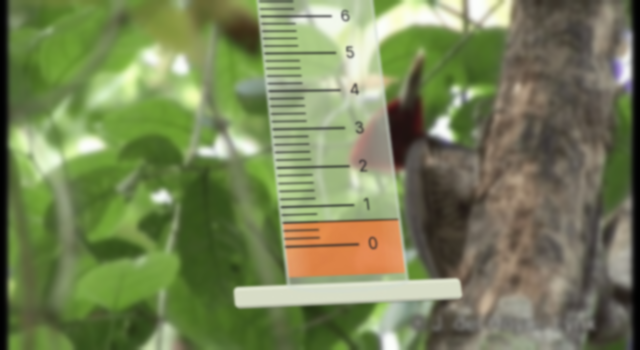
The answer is 0.6 mL
